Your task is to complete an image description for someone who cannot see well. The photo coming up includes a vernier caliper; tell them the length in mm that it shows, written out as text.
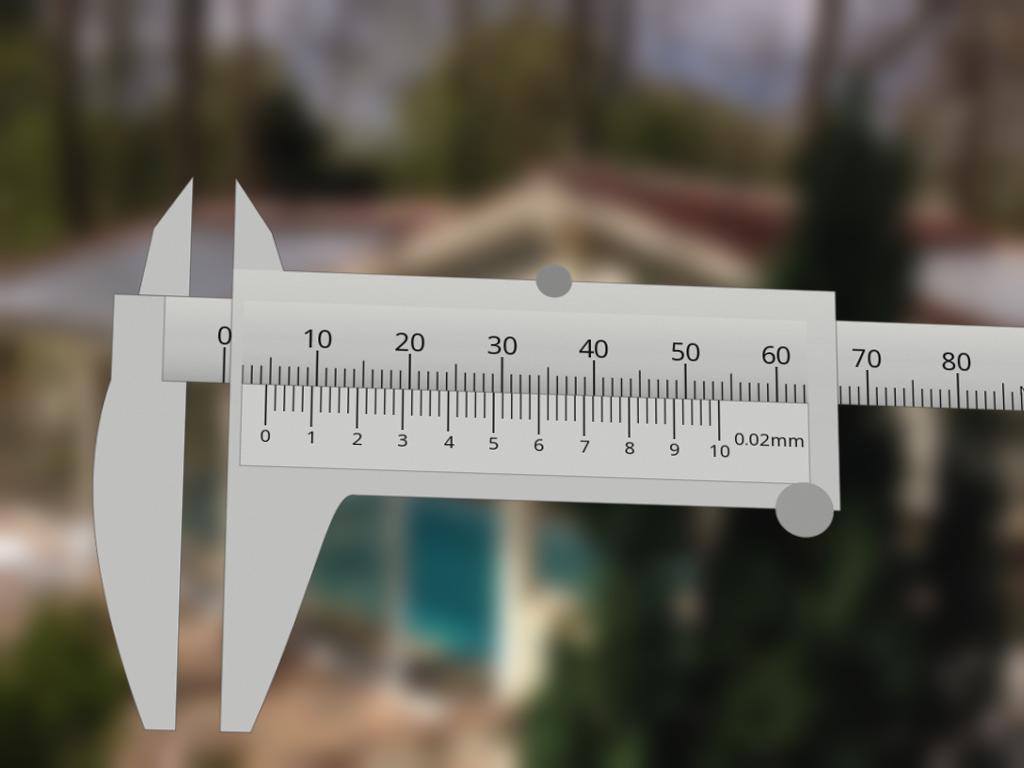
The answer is 4.6 mm
